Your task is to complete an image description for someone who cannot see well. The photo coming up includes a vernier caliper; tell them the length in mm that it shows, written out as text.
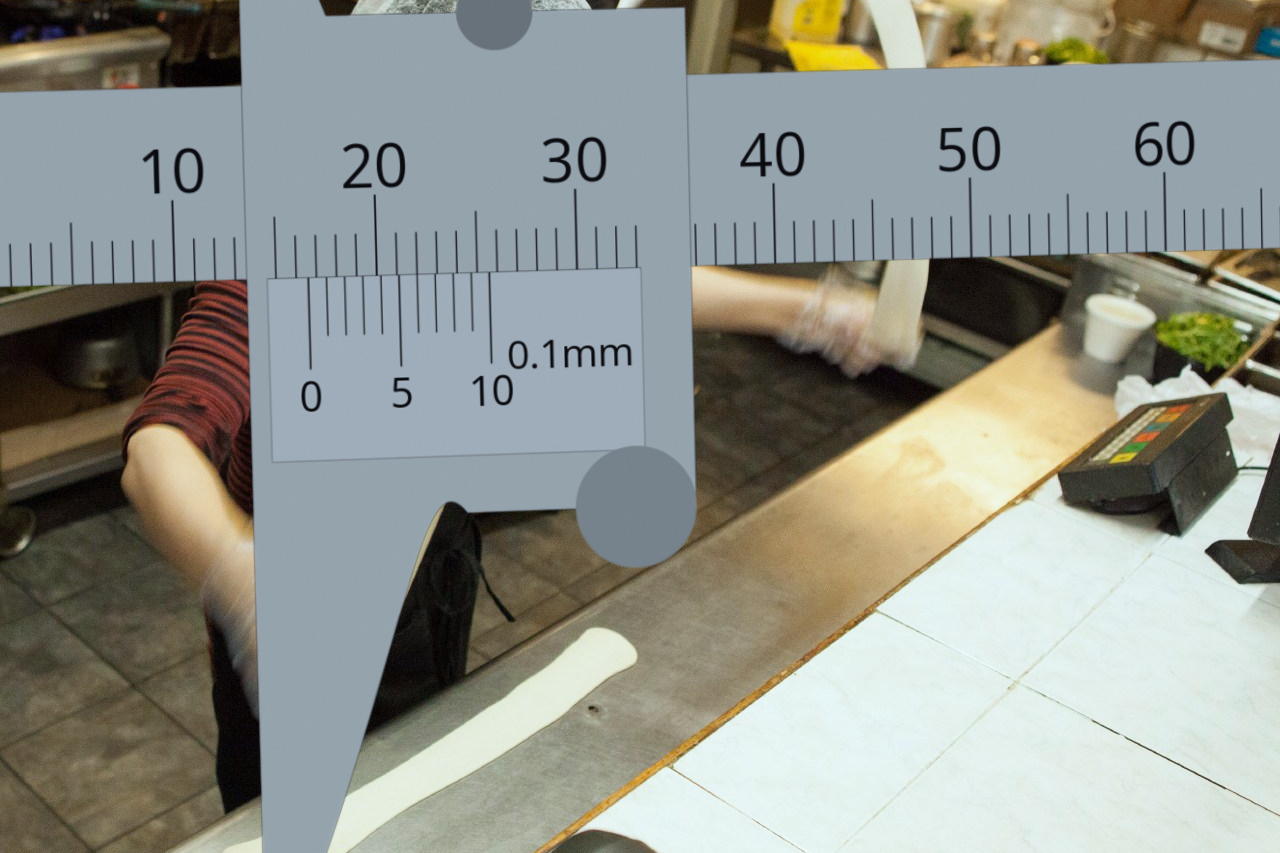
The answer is 16.6 mm
